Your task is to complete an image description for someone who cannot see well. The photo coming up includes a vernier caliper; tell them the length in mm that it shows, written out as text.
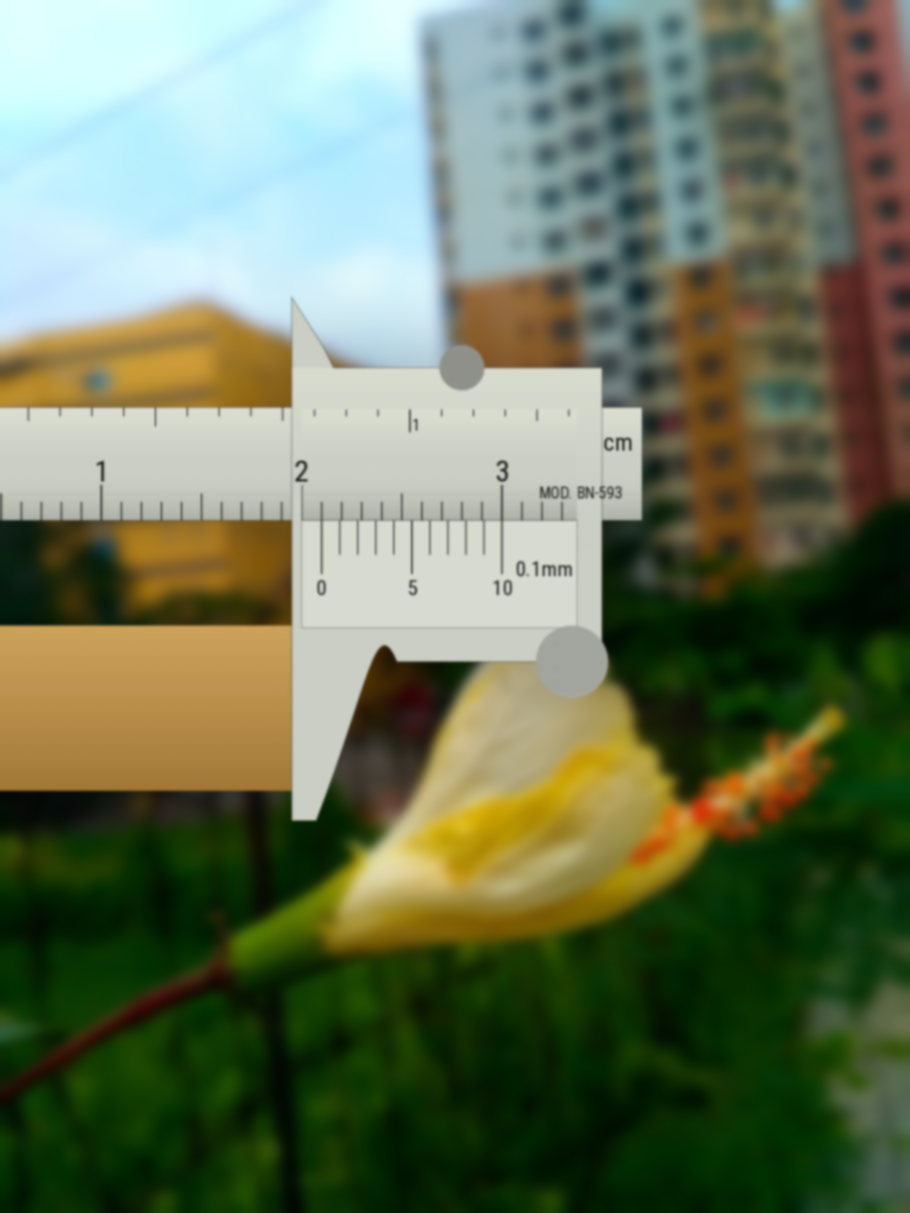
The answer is 21.0 mm
